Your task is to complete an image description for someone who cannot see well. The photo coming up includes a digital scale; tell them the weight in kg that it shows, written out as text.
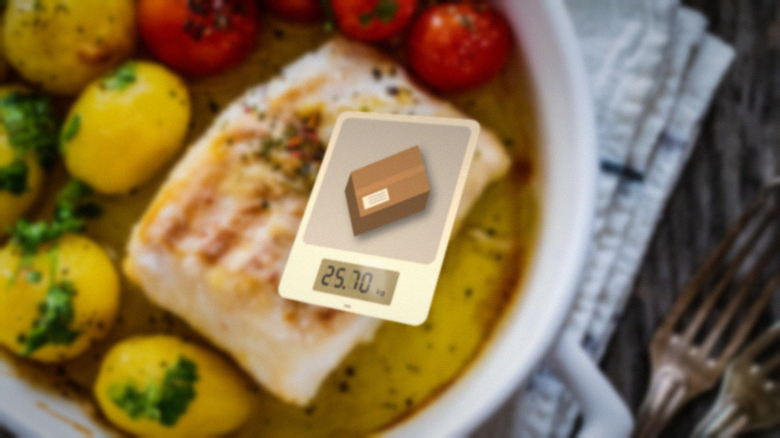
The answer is 25.70 kg
